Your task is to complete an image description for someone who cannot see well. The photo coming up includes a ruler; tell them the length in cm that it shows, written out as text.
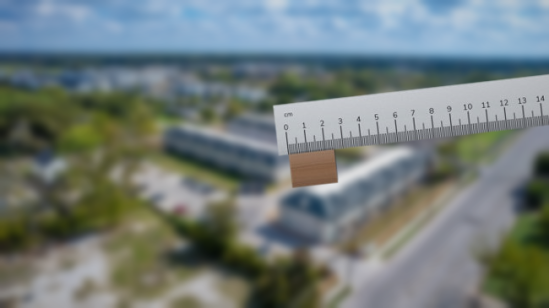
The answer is 2.5 cm
